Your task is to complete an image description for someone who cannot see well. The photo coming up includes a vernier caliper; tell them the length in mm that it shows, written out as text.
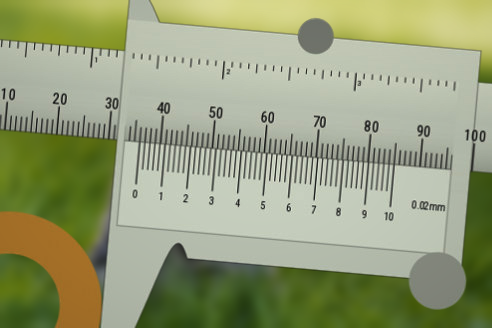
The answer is 36.0 mm
